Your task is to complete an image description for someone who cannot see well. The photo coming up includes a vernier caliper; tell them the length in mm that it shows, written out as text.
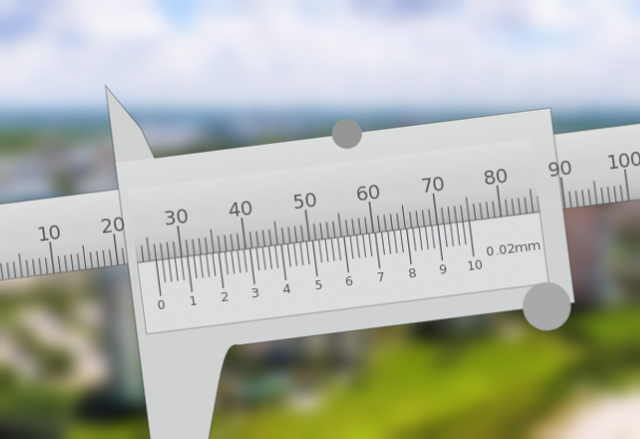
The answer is 26.0 mm
